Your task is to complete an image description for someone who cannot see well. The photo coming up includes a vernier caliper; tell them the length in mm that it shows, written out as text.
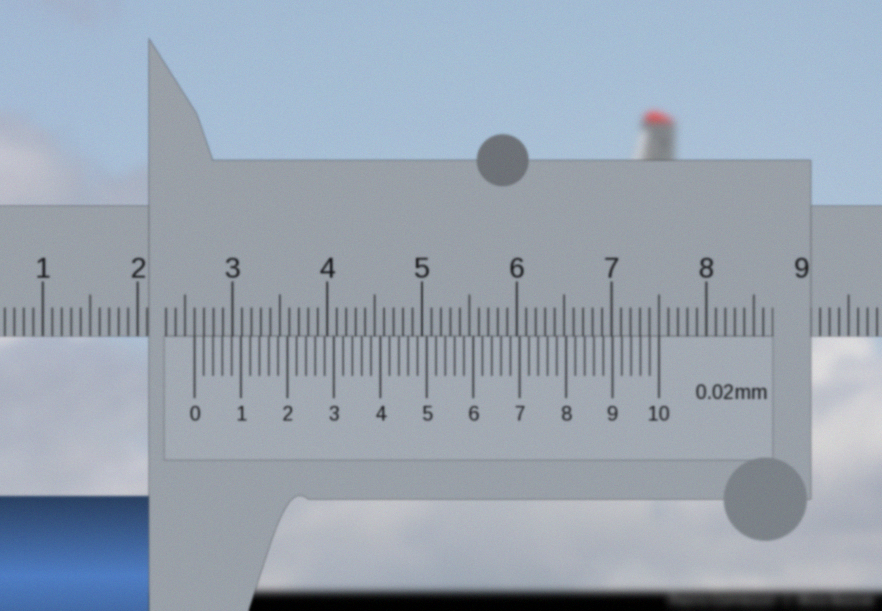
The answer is 26.0 mm
